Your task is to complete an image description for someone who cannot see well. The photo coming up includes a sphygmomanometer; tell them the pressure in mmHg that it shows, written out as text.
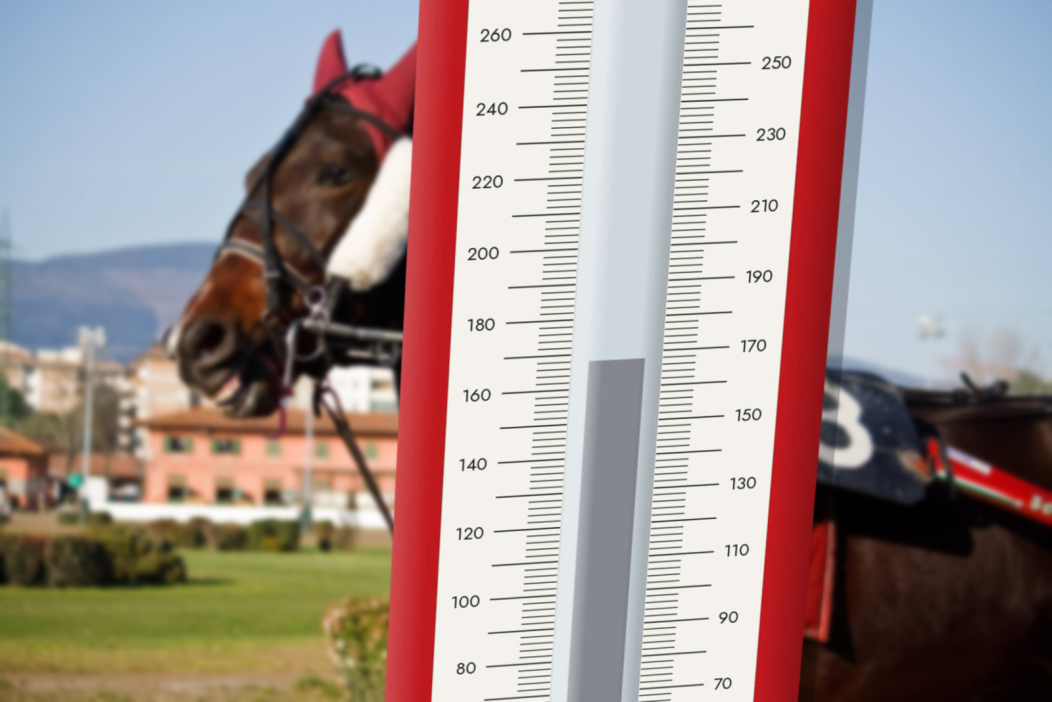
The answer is 168 mmHg
